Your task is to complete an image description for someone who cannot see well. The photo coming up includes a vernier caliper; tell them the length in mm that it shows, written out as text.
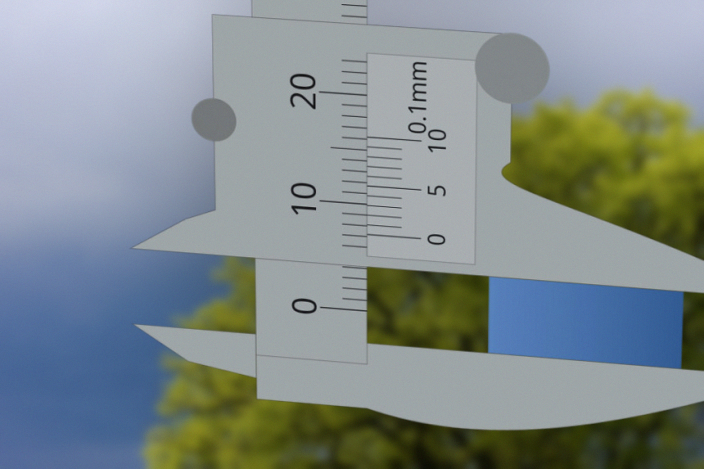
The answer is 7.2 mm
